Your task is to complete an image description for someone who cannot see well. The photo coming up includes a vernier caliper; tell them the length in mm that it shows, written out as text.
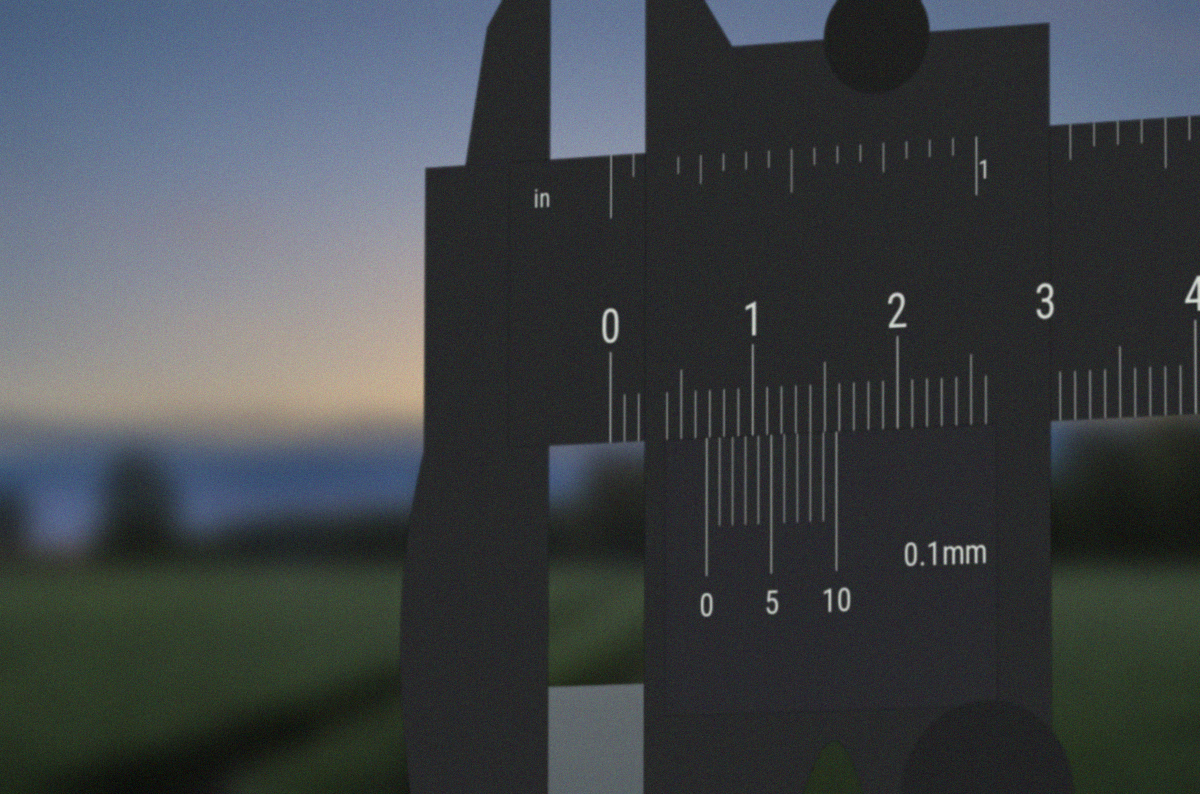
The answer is 6.8 mm
